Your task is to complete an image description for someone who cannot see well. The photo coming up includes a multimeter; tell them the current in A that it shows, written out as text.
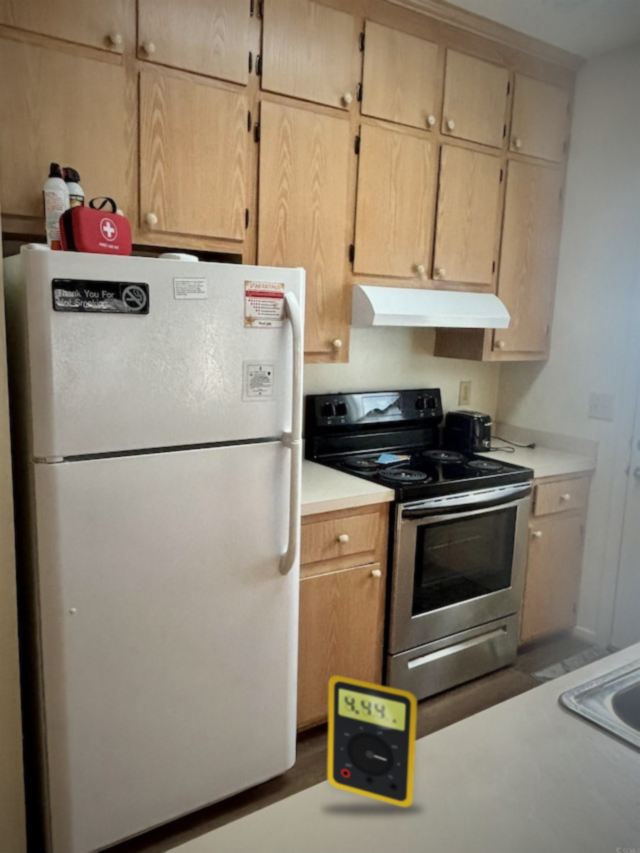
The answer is 4.44 A
